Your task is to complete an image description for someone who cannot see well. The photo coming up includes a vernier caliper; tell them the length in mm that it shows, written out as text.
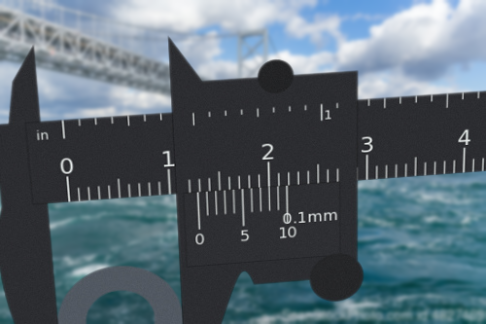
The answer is 12.8 mm
